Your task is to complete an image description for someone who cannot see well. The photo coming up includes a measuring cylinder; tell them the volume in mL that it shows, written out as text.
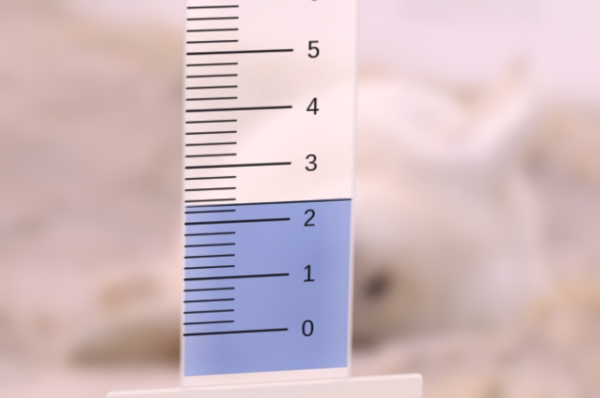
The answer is 2.3 mL
